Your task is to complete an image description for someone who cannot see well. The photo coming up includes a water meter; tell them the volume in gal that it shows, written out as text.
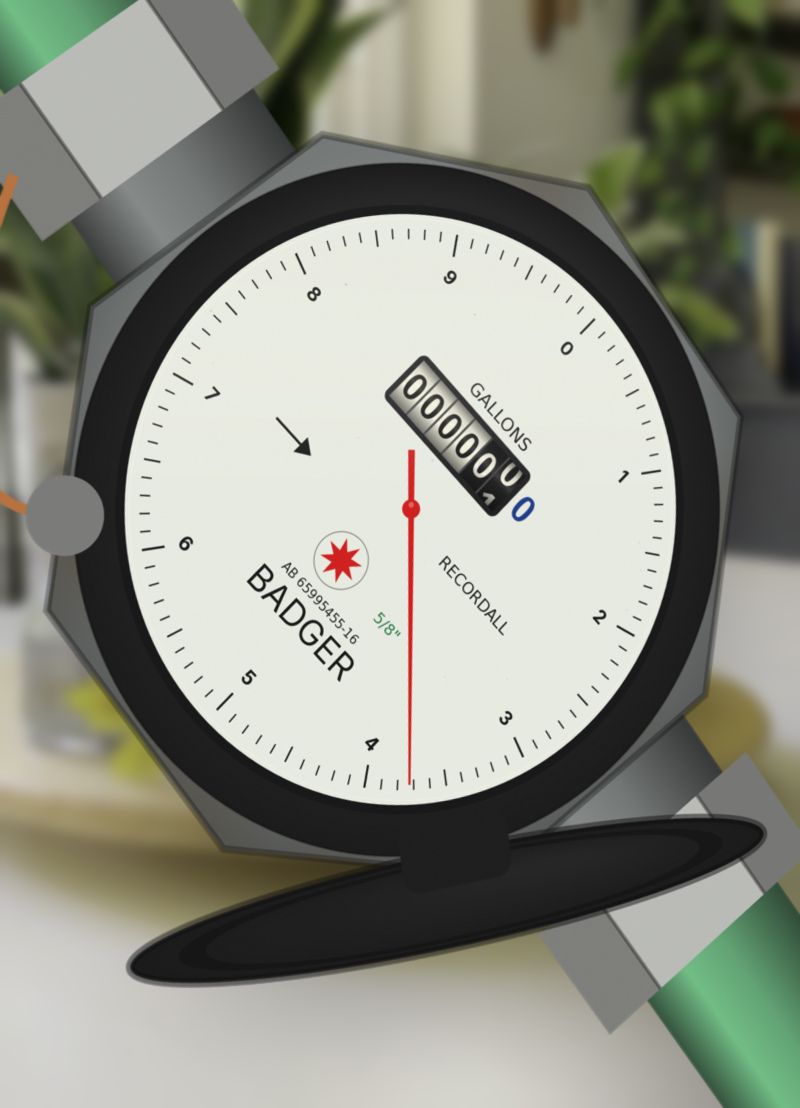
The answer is 3.7 gal
